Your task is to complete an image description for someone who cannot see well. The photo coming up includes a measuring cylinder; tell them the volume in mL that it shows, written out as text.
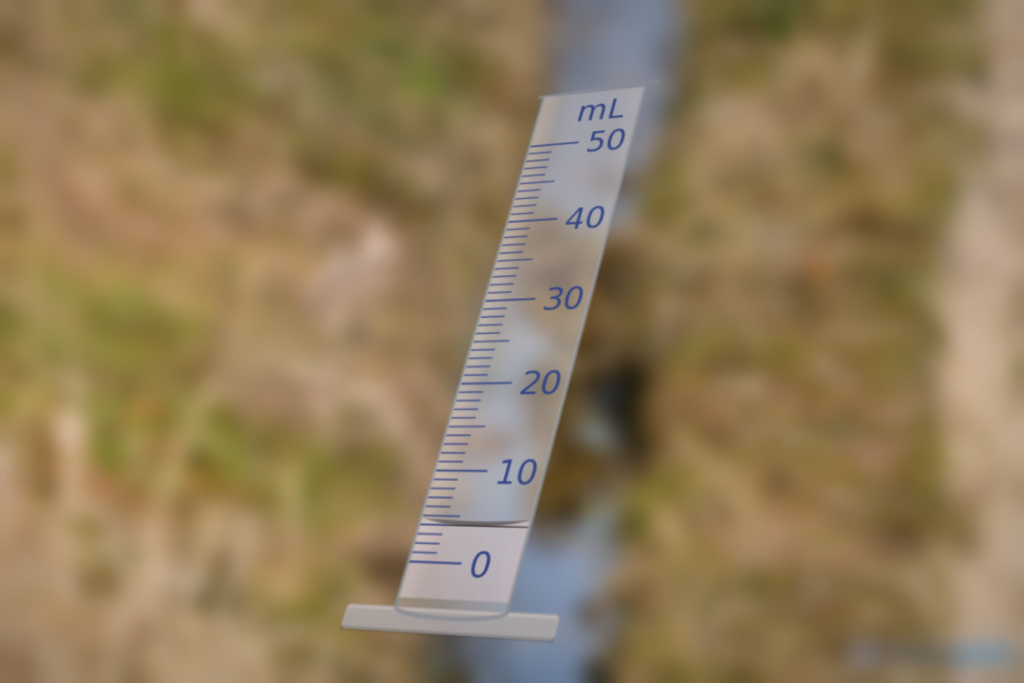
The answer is 4 mL
